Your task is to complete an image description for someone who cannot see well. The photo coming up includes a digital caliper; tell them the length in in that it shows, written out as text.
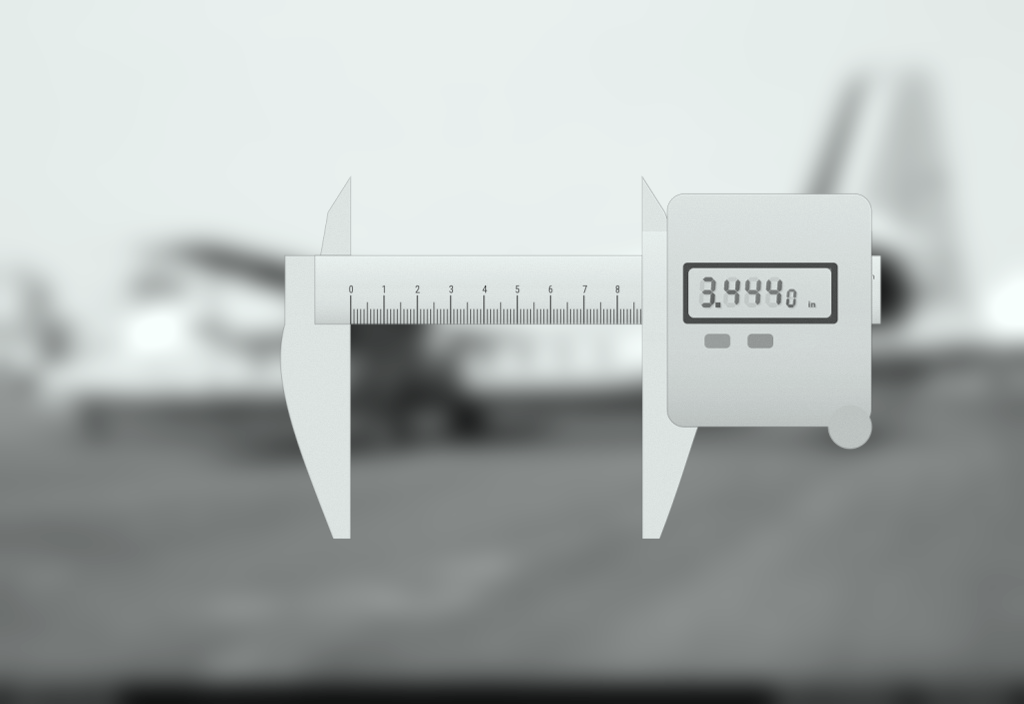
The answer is 3.4440 in
